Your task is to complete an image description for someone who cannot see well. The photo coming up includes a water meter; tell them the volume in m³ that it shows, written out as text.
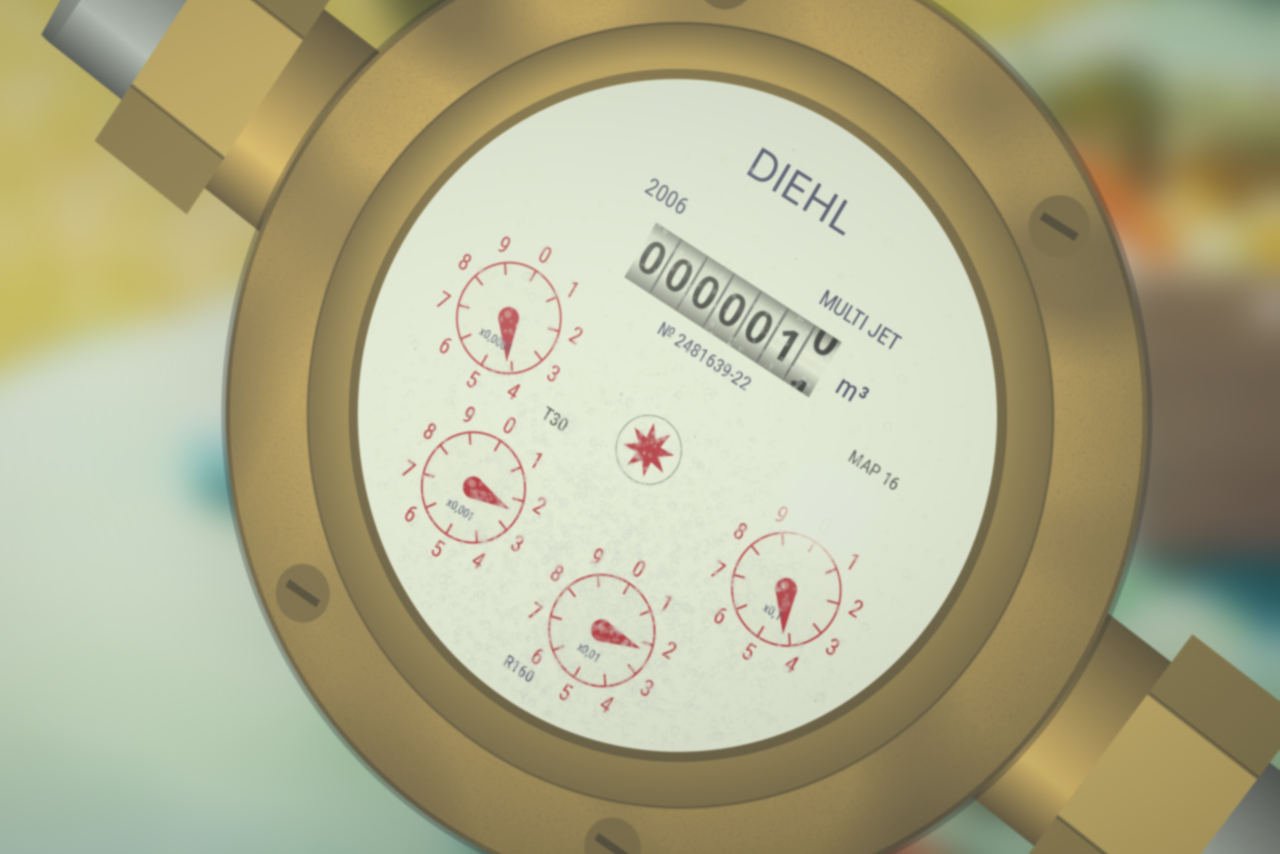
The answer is 10.4224 m³
